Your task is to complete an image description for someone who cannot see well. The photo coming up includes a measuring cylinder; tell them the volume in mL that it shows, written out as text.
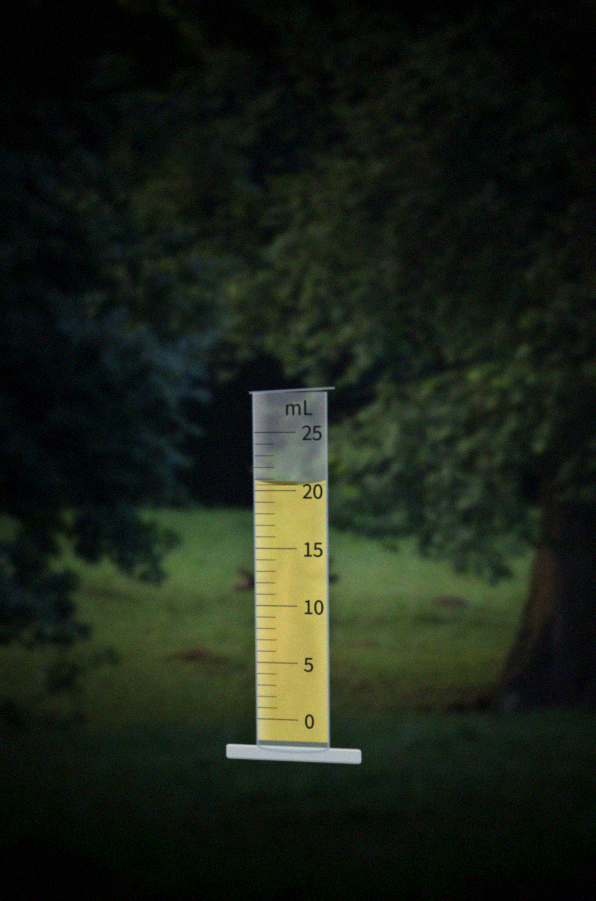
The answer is 20.5 mL
